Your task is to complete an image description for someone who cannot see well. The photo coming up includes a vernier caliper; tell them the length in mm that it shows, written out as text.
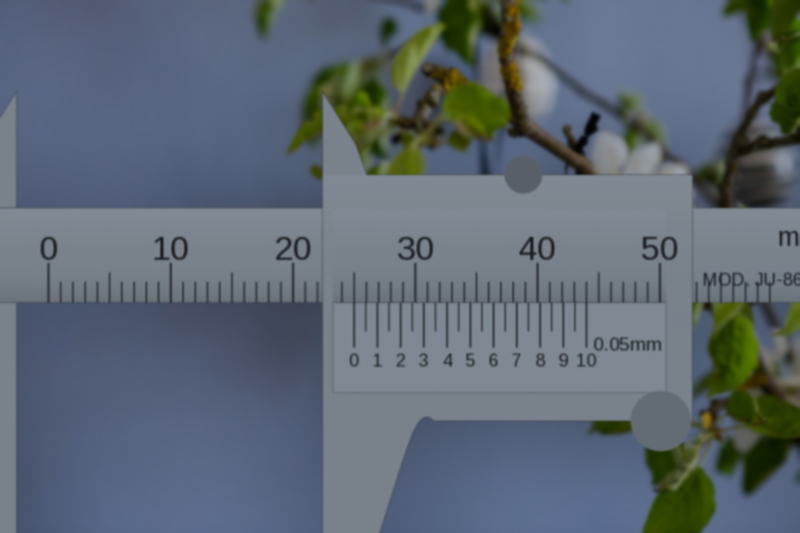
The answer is 25.0 mm
